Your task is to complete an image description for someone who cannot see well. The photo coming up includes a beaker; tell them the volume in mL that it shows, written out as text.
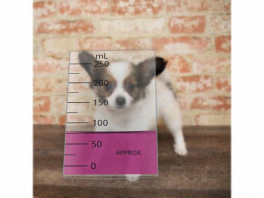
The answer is 75 mL
